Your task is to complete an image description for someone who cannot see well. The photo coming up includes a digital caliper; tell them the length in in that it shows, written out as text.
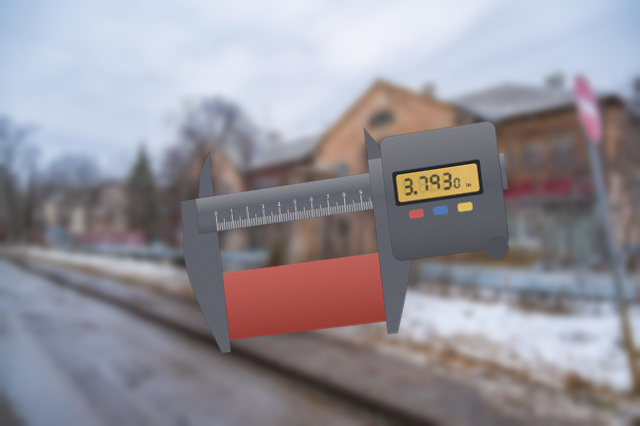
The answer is 3.7930 in
